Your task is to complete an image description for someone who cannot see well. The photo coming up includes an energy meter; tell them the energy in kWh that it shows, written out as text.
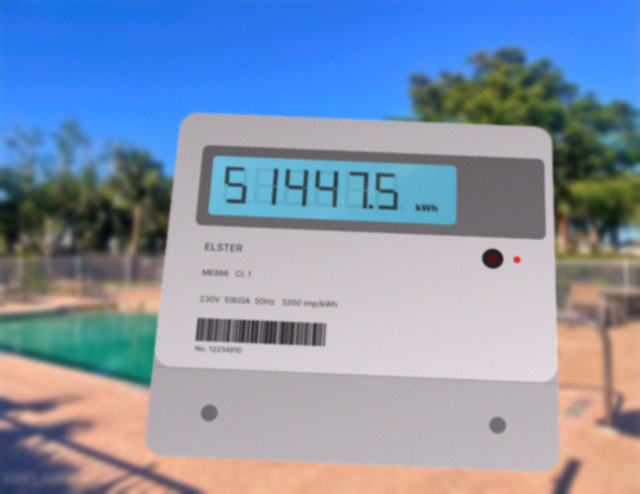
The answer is 51447.5 kWh
